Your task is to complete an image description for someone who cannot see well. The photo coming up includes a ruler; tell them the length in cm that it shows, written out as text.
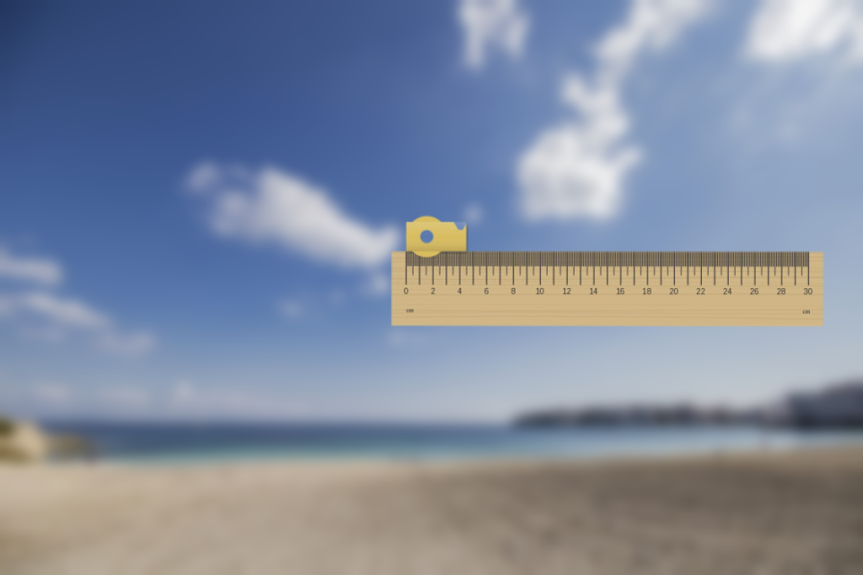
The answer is 4.5 cm
